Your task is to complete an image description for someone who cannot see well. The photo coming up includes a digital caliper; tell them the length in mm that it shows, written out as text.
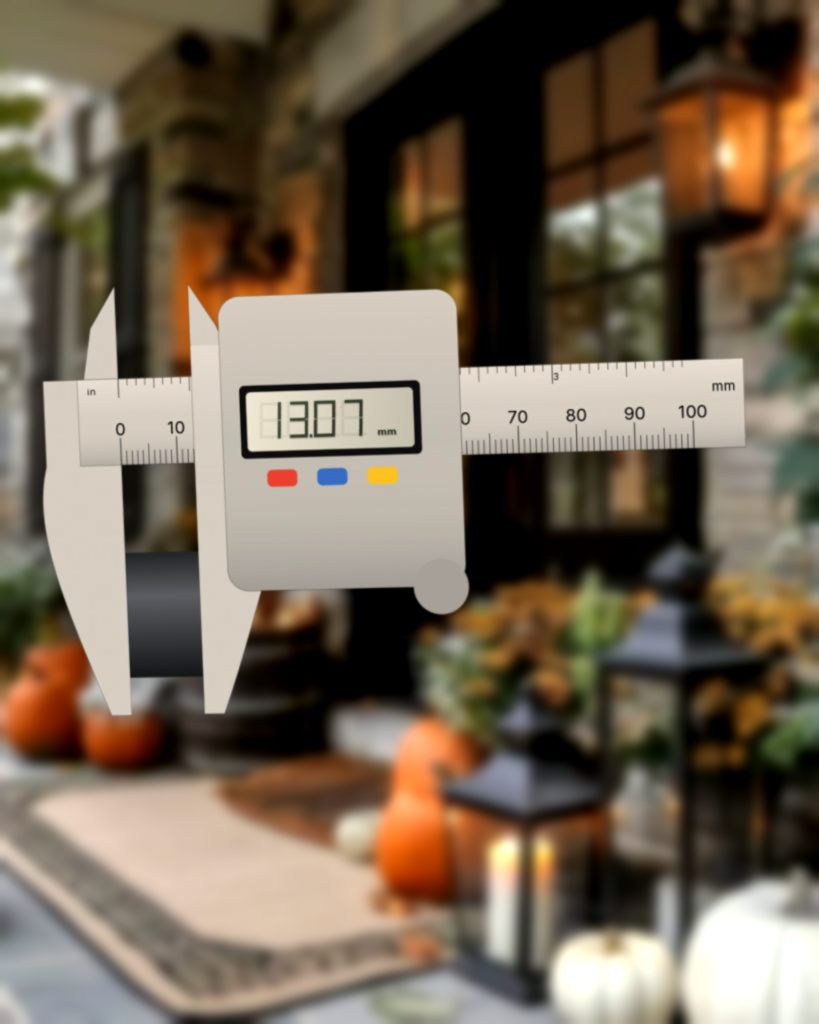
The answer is 13.07 mm
